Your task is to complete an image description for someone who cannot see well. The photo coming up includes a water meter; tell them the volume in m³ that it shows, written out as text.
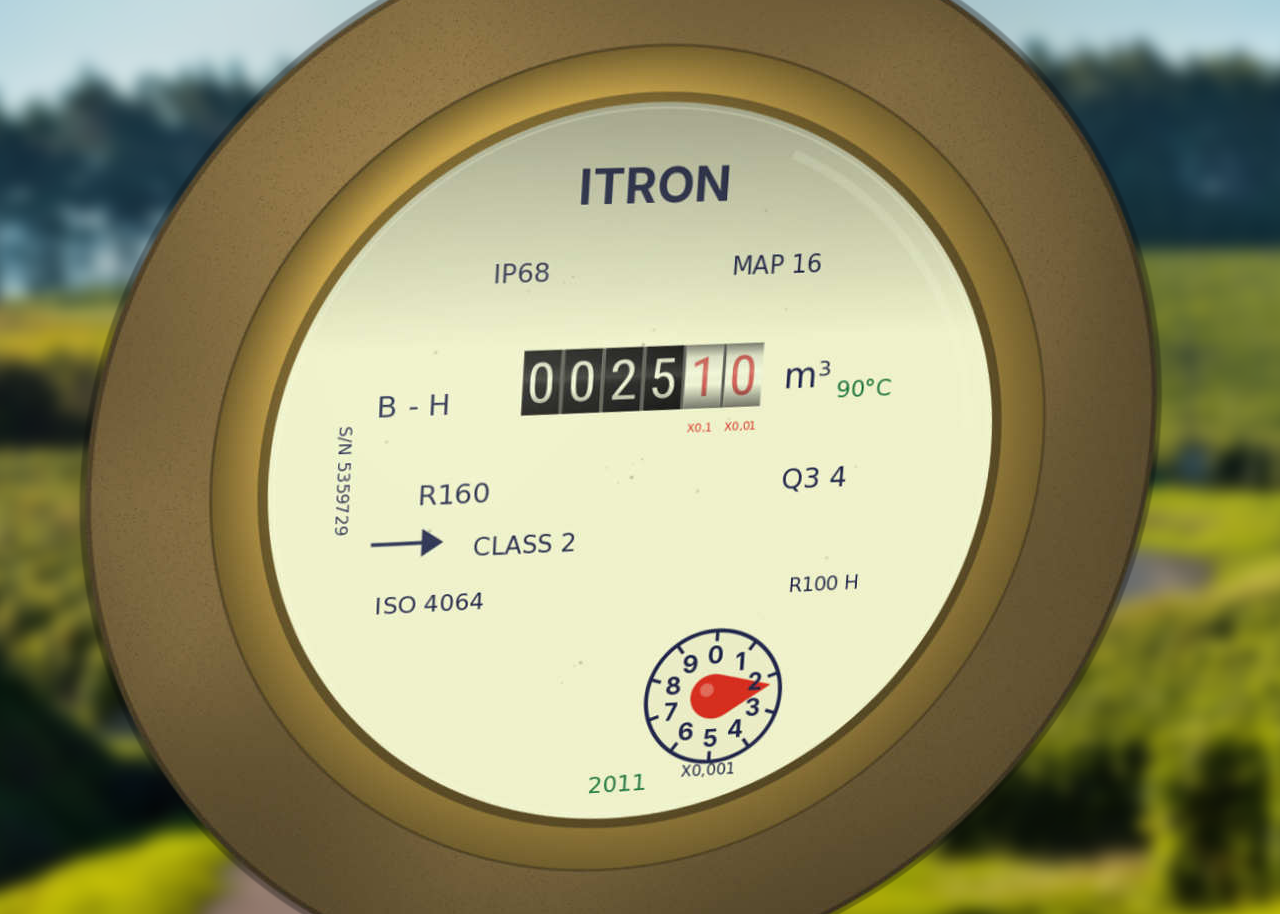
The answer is 25.102 m³
